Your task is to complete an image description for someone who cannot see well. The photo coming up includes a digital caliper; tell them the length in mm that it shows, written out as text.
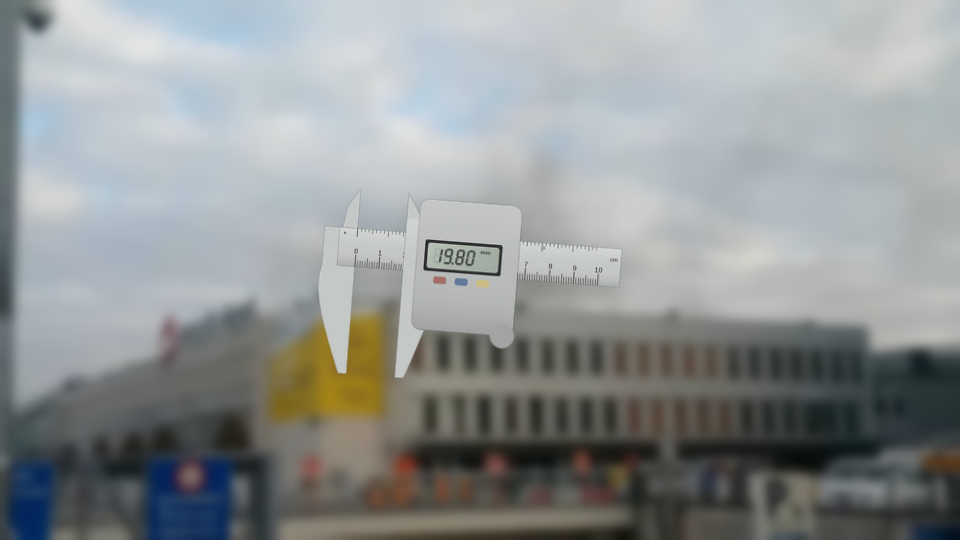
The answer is 19.80 mm
